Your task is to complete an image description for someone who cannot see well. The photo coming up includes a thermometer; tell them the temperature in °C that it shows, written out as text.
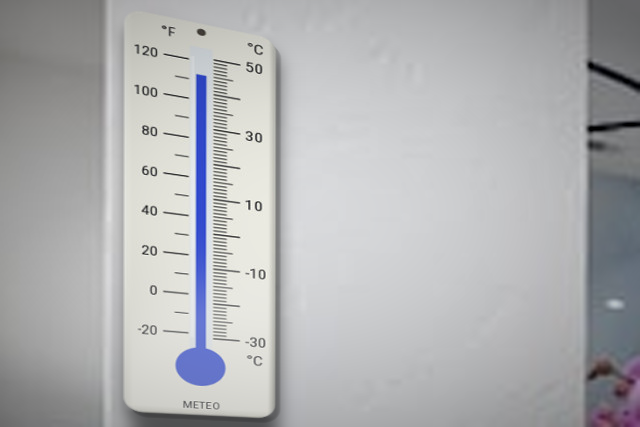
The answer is 45 °C
